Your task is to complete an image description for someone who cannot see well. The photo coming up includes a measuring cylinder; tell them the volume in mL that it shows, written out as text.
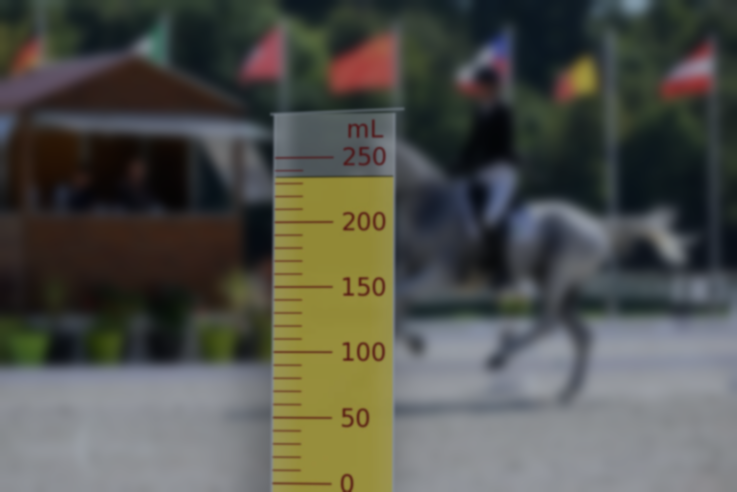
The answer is 235 mL
